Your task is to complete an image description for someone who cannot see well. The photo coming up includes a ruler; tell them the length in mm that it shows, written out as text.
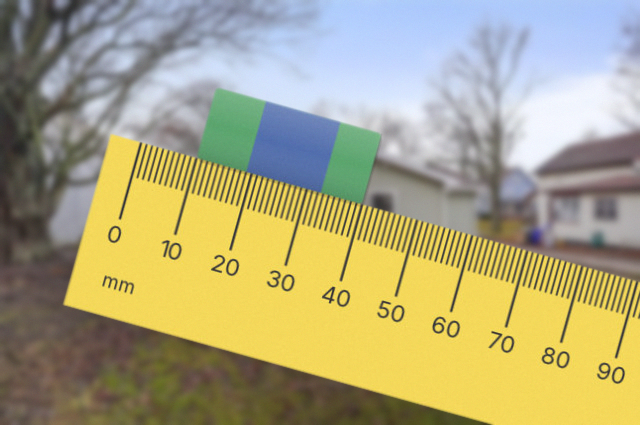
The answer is 30 mm
